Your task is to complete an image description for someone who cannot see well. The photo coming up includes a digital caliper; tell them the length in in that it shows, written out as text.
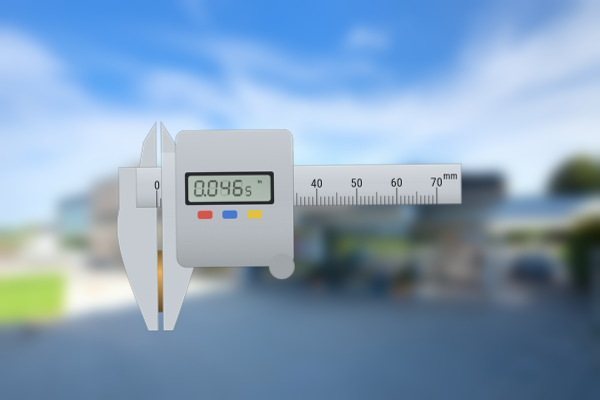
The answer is 0.0465 in
